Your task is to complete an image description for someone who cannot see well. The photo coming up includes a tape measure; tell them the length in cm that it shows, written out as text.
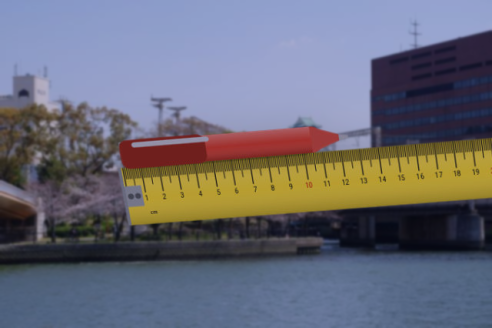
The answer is 12.5 cm
